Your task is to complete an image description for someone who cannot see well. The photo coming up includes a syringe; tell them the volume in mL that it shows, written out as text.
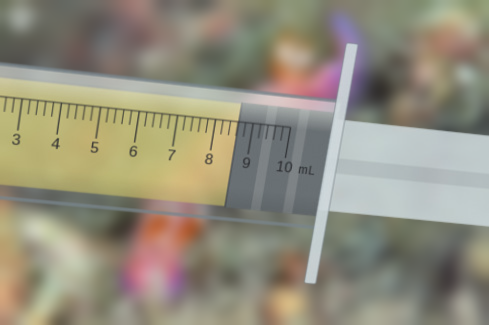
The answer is 8.6 mL
